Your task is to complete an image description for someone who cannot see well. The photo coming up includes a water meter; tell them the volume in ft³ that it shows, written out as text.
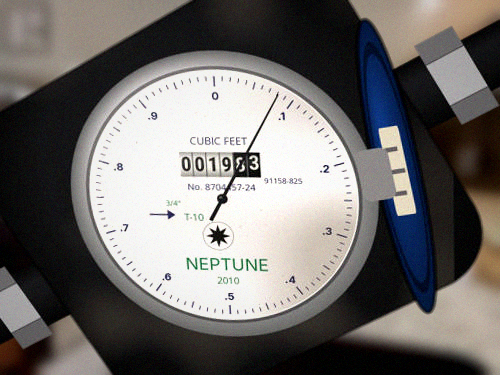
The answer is 1983.08 ft³
